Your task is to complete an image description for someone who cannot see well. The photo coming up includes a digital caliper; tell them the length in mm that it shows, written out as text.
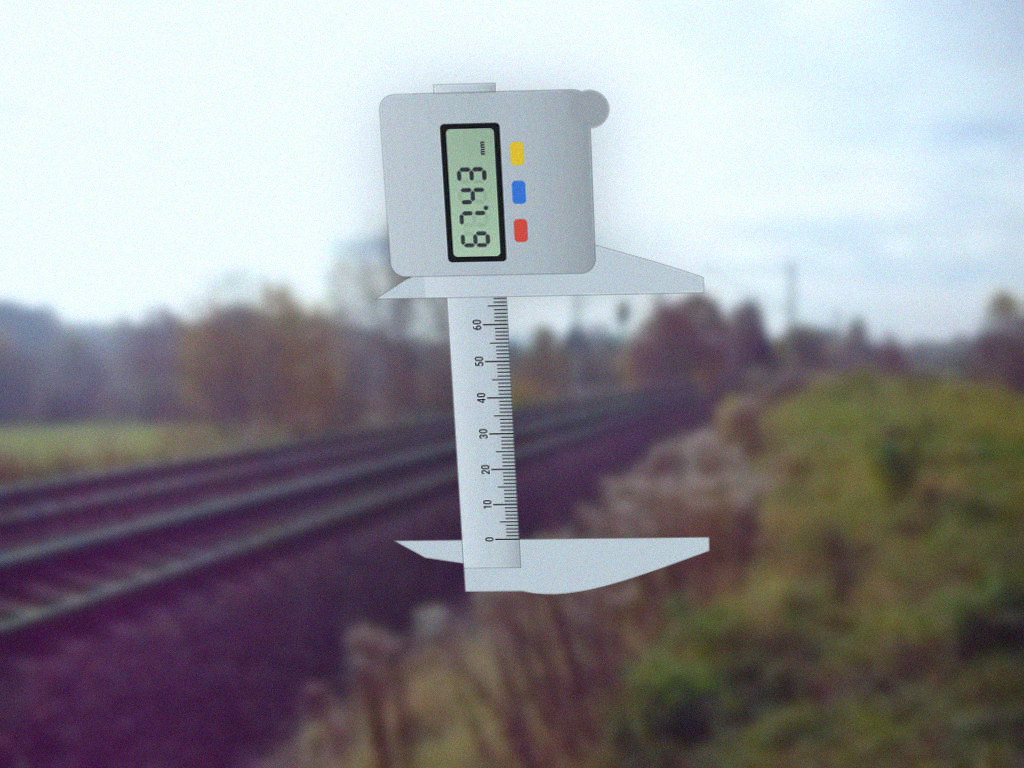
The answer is 67.43 mm
